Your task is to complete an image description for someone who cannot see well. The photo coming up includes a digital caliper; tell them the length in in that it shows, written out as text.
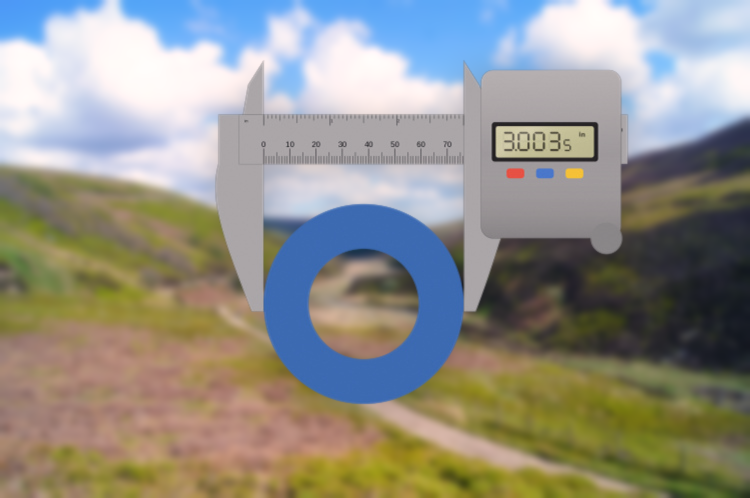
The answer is 3.0035 in
